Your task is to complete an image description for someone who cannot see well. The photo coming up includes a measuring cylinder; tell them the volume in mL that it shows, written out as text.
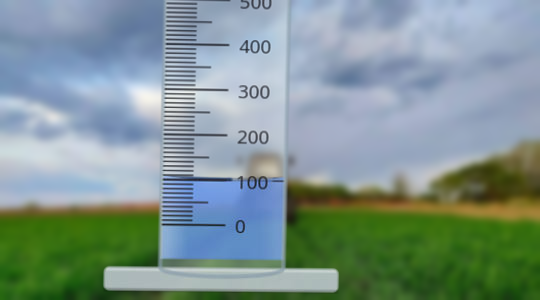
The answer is 100 mL
